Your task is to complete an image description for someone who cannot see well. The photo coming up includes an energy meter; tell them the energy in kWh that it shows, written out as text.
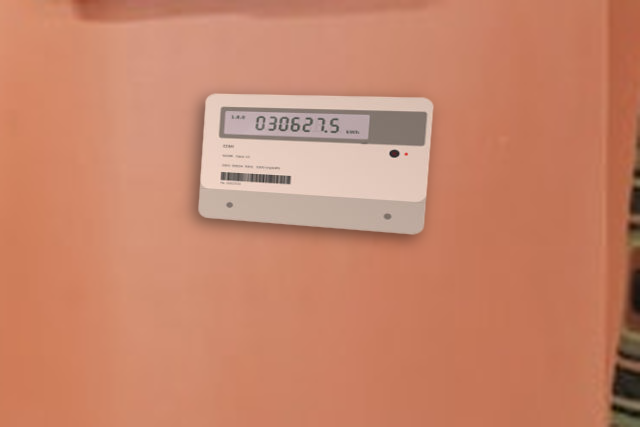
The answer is 30627.5 kWh
